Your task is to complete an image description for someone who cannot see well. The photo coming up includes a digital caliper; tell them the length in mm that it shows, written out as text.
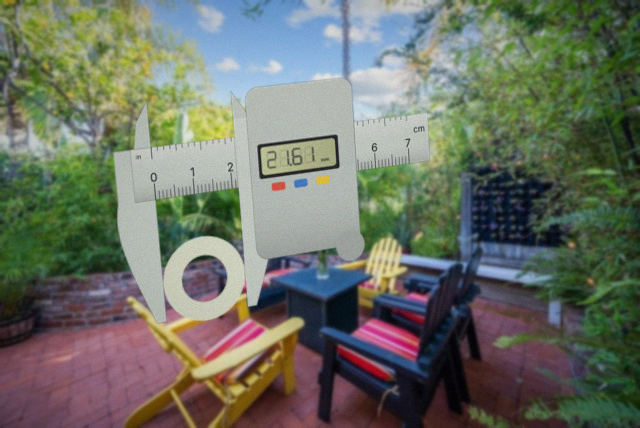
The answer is 21.61 mm
